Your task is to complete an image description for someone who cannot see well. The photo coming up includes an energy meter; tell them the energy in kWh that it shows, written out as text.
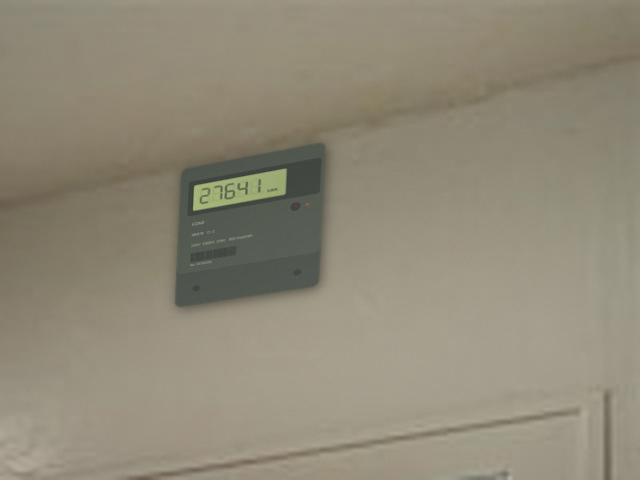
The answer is 27641 kWh
